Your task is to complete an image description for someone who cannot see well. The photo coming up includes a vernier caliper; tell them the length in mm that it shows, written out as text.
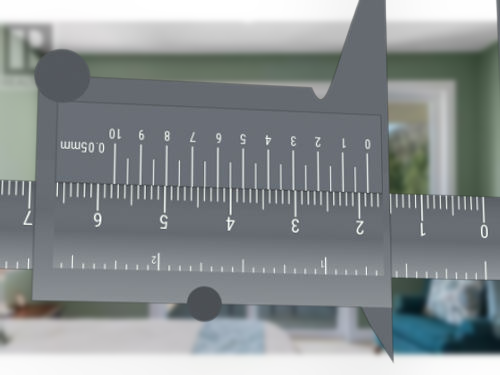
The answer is 18.6 mm
